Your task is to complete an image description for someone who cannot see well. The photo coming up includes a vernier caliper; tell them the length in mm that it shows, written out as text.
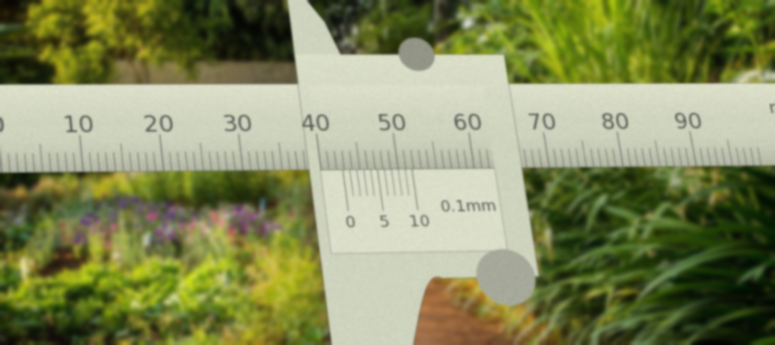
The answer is 42.8 mm
